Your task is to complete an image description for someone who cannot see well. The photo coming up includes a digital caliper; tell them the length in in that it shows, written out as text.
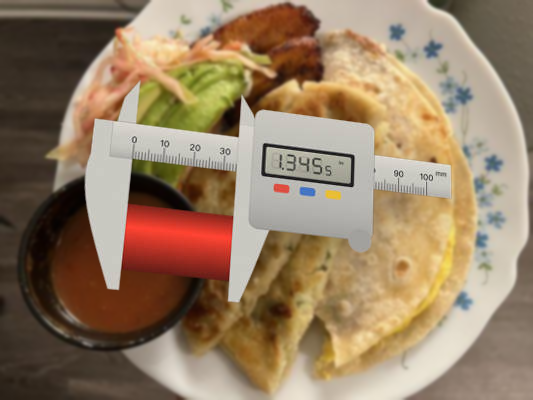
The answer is 1.3455 in
